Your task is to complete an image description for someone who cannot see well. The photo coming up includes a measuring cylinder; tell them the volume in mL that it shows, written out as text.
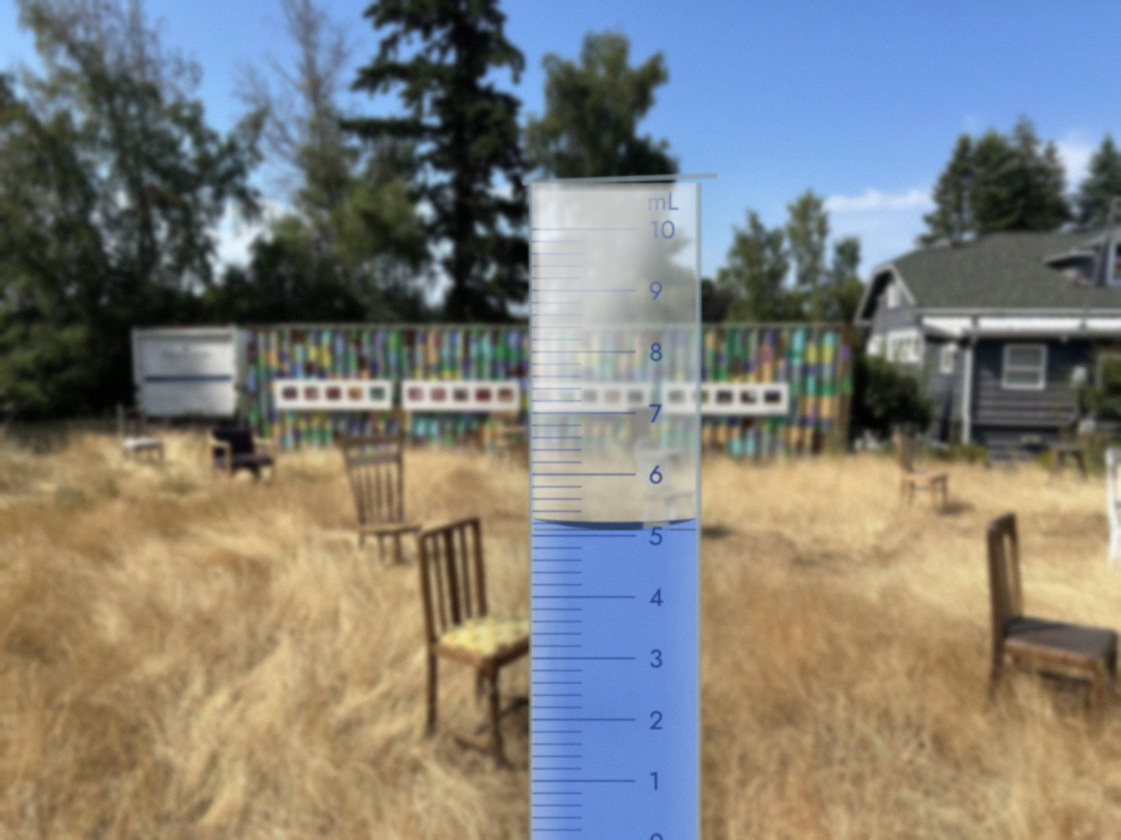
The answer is 5.1 mL
